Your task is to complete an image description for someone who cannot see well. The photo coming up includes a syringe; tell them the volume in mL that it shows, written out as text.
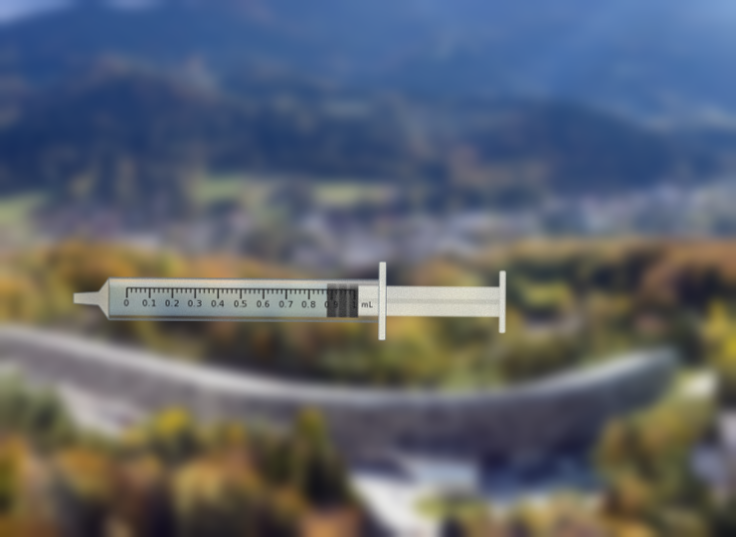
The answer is 0.88 mL
